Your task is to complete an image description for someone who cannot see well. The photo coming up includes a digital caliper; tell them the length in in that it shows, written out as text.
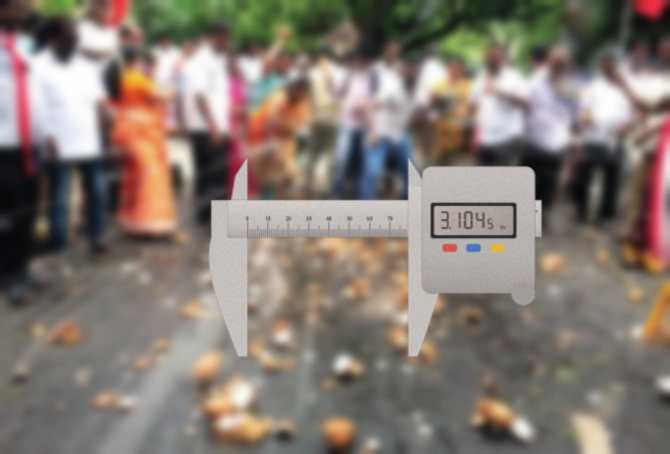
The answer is 3.1045 in
